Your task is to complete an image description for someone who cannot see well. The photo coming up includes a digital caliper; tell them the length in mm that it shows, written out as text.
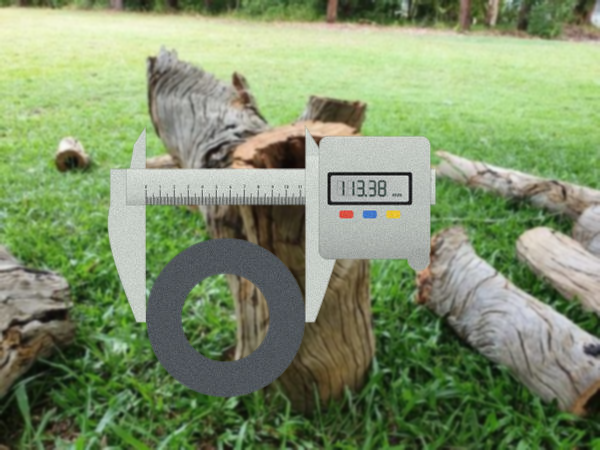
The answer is 113.38 mm
